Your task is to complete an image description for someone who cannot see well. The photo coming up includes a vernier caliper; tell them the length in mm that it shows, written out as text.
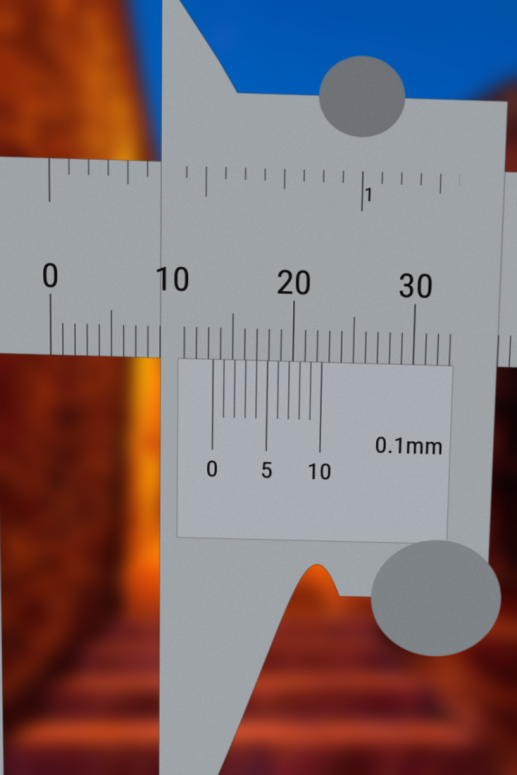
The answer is 13.4 mm
